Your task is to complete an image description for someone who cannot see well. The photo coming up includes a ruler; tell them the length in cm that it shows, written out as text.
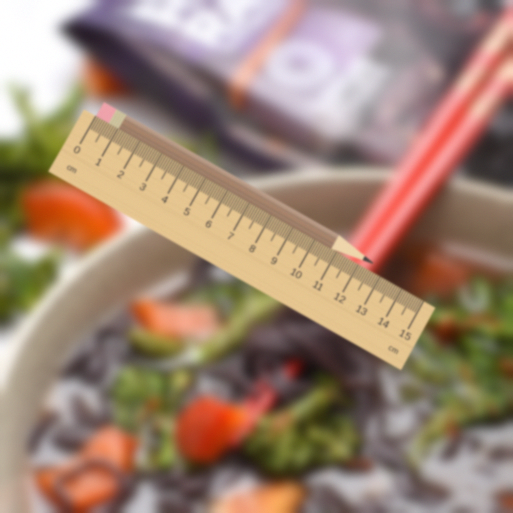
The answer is 12.5 cm
